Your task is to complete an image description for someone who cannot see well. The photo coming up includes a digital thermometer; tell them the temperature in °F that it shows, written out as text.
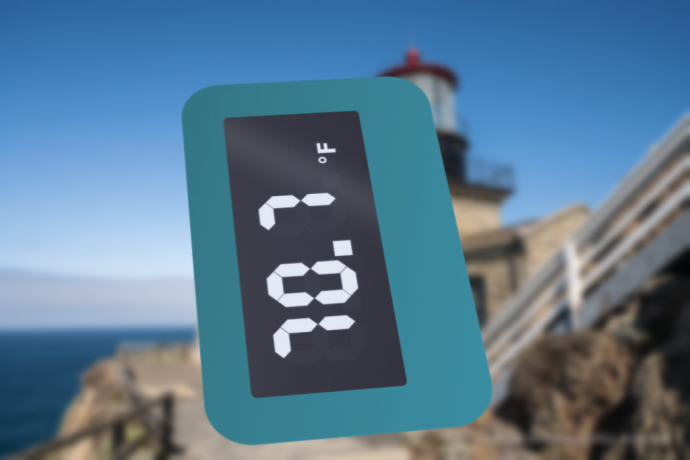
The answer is 70.7 °F
